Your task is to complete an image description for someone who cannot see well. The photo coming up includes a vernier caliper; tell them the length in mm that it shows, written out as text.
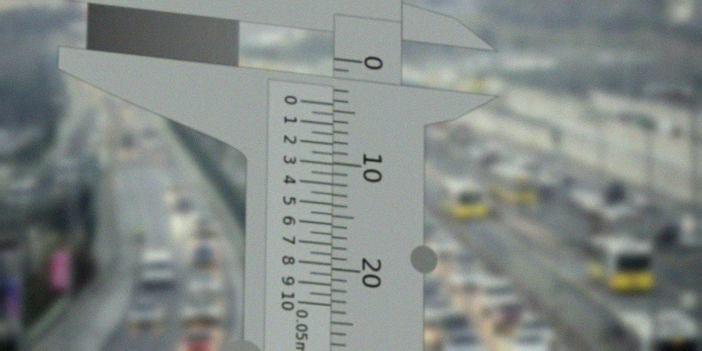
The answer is 4.4 mm
